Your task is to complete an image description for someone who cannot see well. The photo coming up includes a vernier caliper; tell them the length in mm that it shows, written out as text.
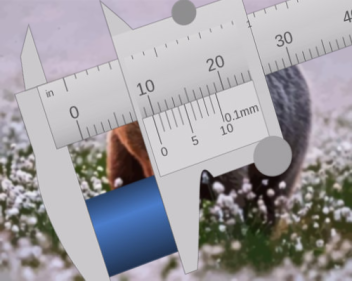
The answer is 9.8 mm
